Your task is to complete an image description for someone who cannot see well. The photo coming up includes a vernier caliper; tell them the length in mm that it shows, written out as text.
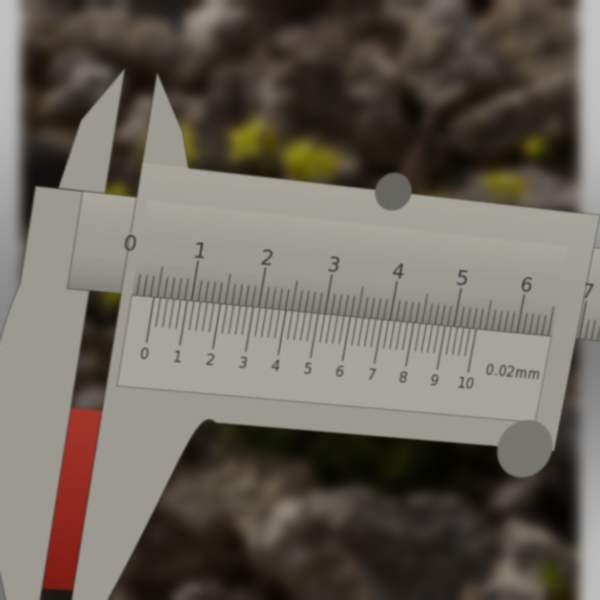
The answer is 4.5 mm
